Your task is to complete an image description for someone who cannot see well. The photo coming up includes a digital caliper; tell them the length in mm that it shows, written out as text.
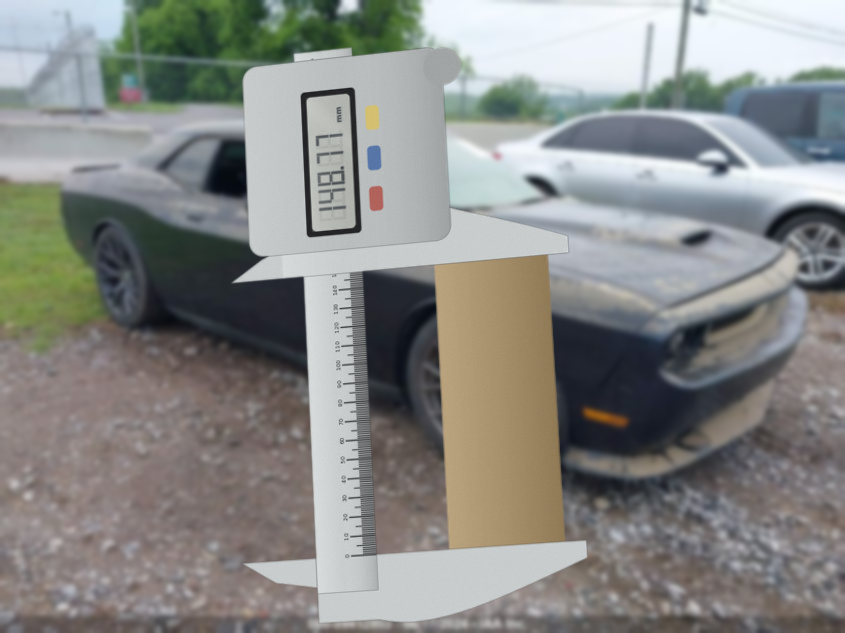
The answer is 148.77 mm
